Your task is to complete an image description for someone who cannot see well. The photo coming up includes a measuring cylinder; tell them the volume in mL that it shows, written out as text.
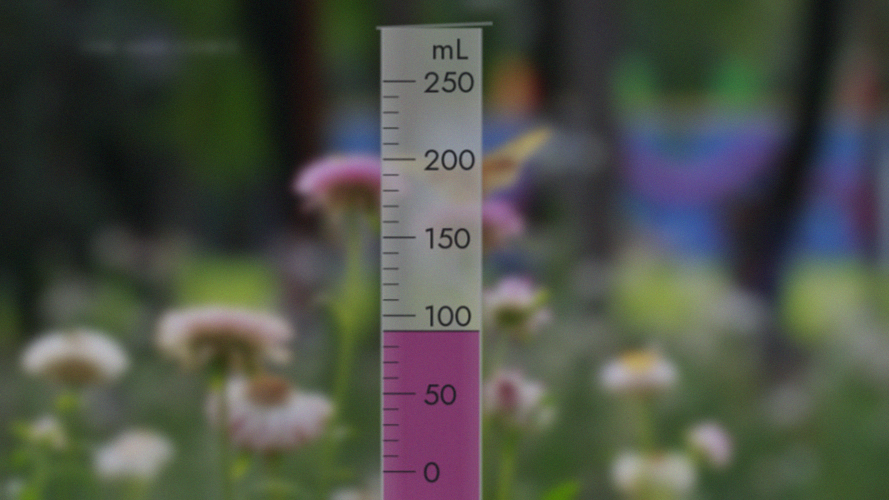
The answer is 90 mL
